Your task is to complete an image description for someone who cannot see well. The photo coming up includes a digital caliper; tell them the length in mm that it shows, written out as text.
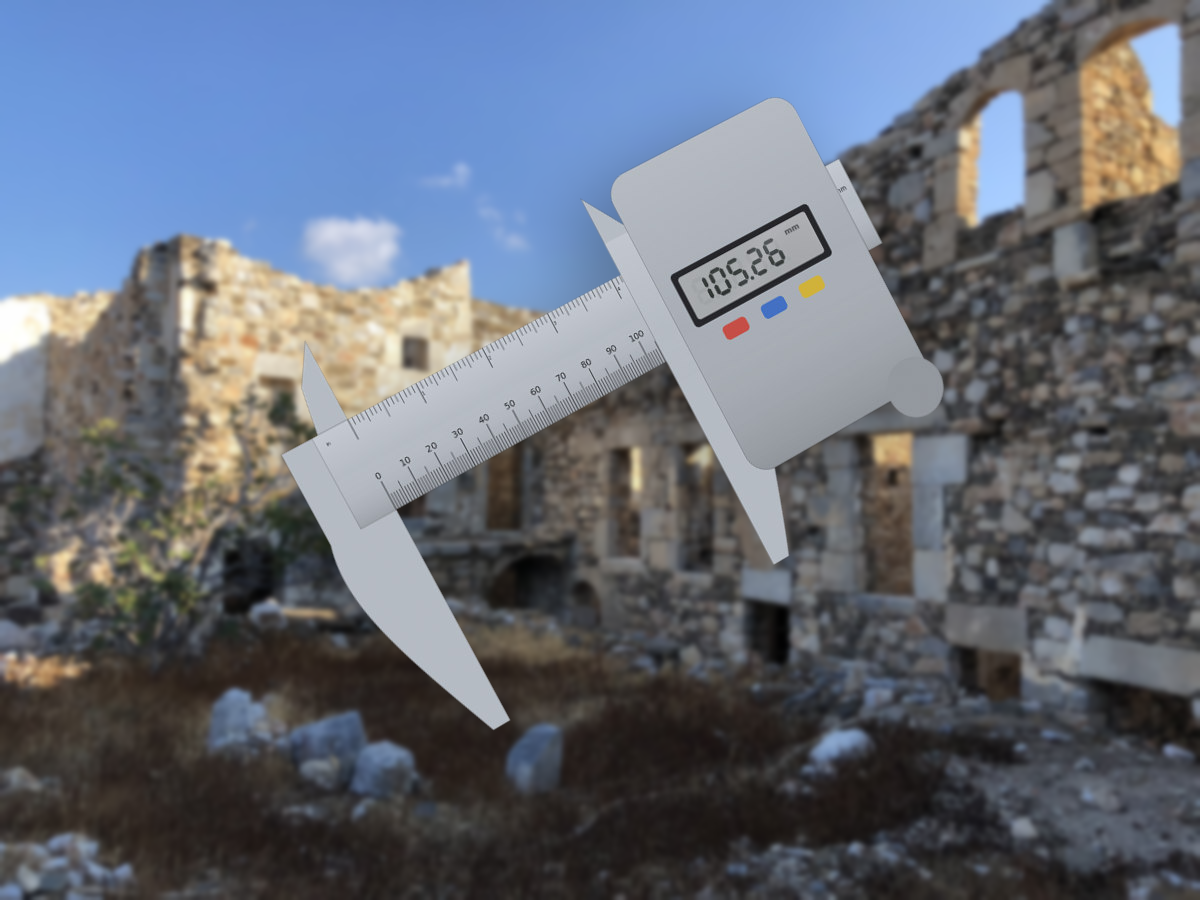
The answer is 105.26 mm
